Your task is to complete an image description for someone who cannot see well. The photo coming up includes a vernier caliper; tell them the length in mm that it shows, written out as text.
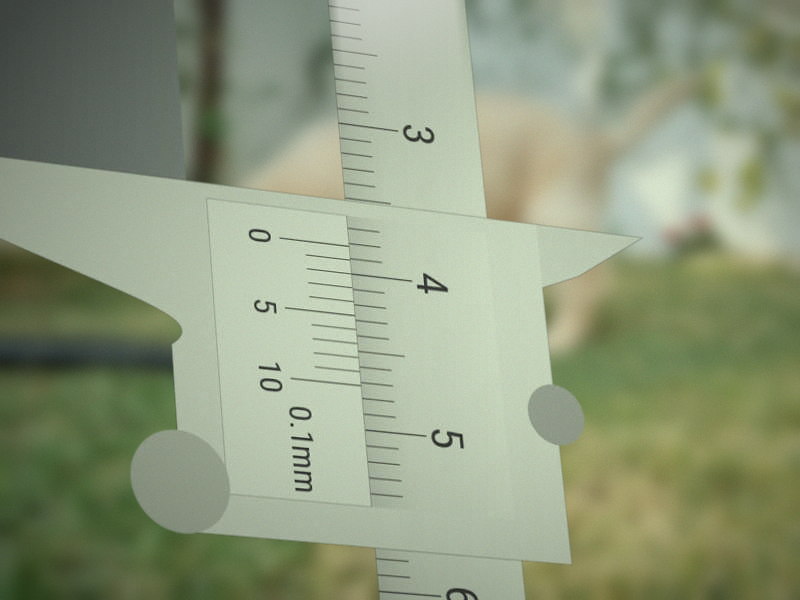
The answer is 38.2 mm
